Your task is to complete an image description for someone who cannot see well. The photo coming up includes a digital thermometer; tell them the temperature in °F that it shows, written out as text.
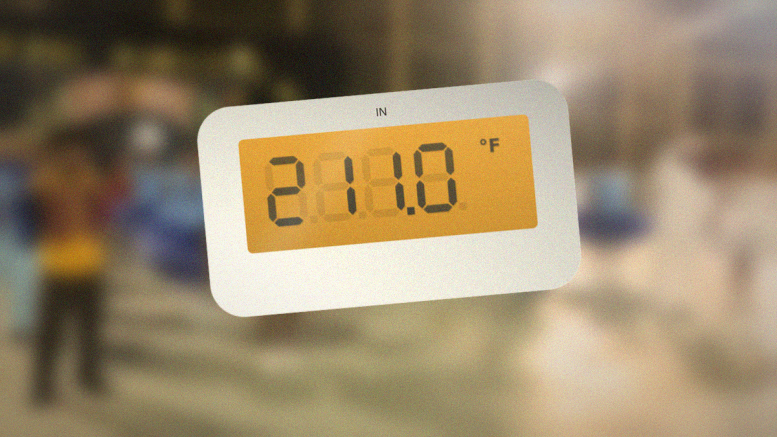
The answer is 211.0 °F
